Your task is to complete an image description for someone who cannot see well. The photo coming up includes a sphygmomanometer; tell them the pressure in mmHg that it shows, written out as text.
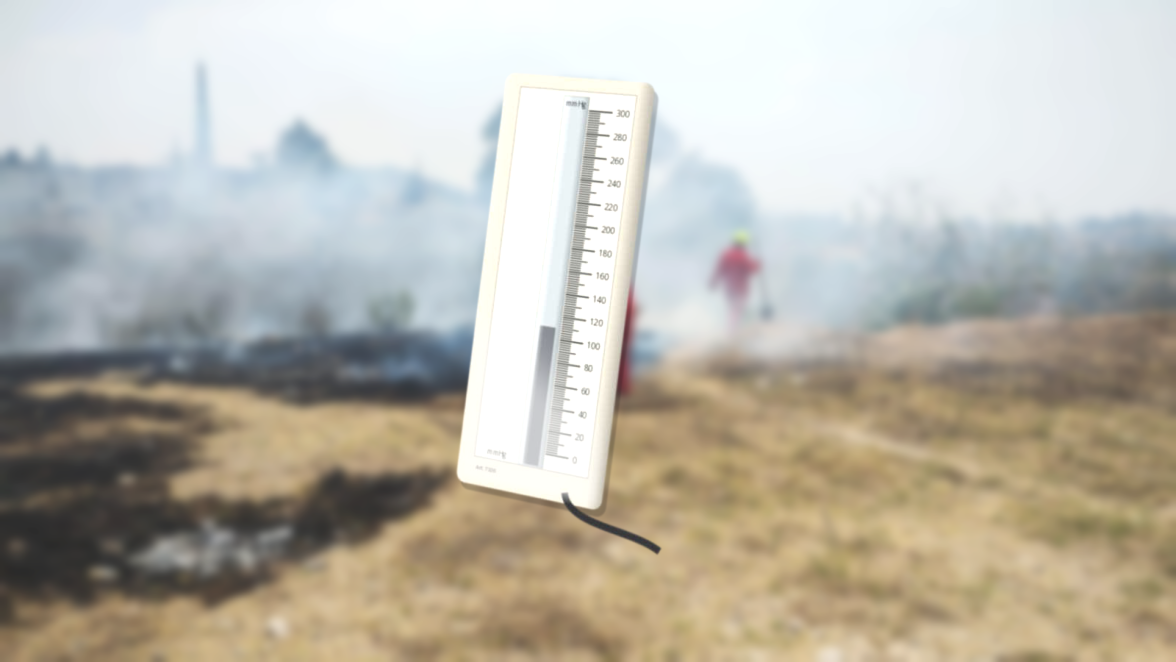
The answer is 110 mmHg
